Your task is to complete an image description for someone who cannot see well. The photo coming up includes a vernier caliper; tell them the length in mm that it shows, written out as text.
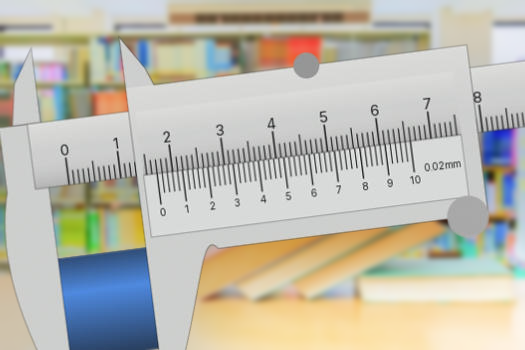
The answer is 17.0 mm
